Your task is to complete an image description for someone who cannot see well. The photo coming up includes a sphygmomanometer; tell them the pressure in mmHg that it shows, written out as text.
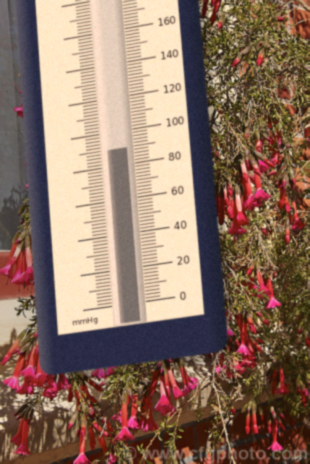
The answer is 90 mmHg
